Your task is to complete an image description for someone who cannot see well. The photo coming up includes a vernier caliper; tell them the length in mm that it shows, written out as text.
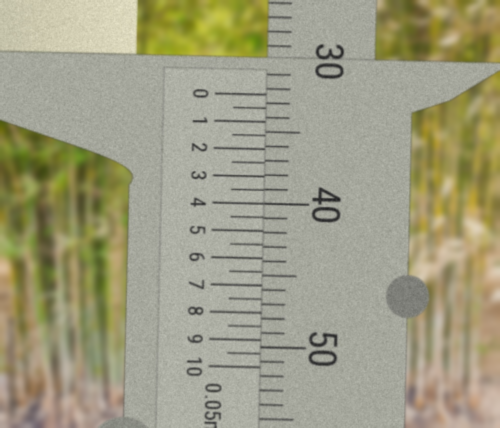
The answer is 32.4 mm
